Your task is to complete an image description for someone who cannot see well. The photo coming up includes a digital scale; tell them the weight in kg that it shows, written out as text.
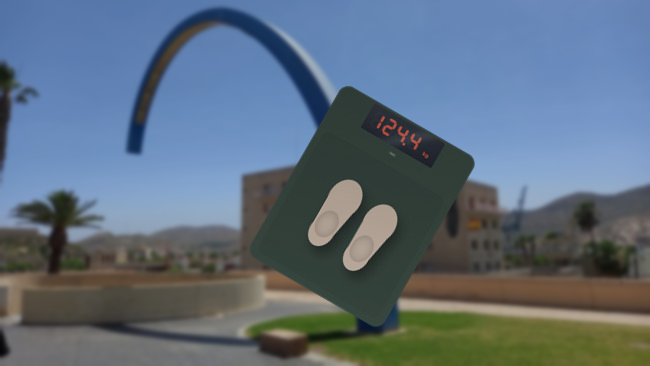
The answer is 124.4 kg
